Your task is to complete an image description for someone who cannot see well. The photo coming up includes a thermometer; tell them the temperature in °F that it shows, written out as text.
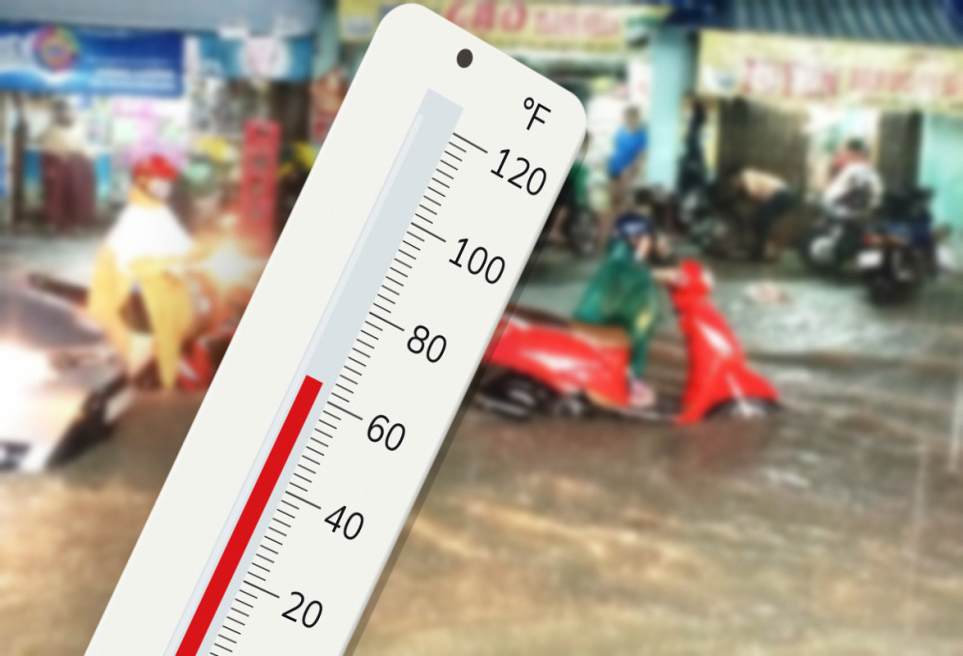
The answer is 63 °F
